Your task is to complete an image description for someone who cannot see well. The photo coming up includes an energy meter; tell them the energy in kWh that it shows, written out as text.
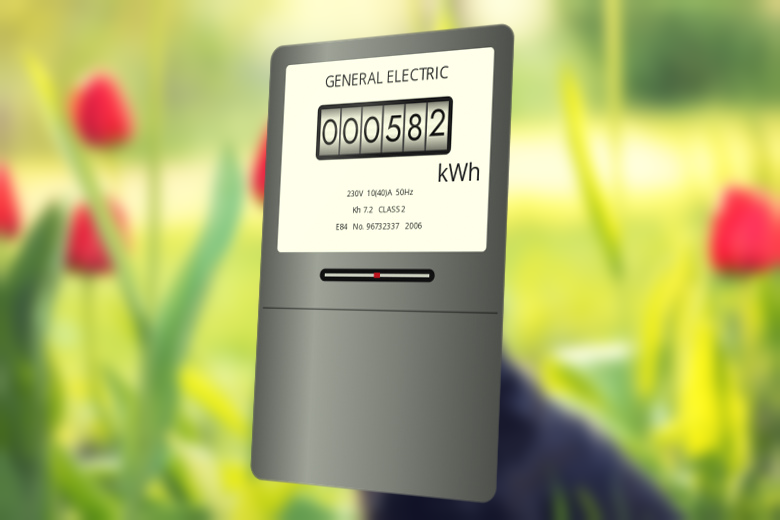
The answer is 582 kWh
